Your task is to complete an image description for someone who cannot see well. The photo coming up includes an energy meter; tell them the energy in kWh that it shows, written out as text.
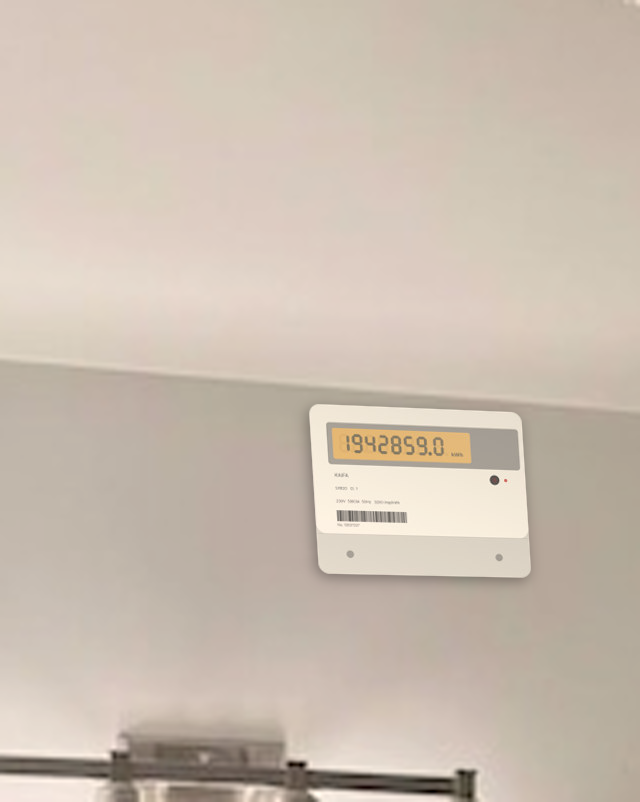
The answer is 1942859.0 kWh
